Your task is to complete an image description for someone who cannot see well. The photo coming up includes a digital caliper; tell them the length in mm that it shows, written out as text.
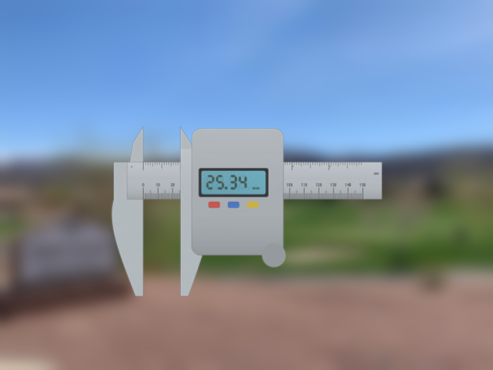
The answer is 25.34 mm
